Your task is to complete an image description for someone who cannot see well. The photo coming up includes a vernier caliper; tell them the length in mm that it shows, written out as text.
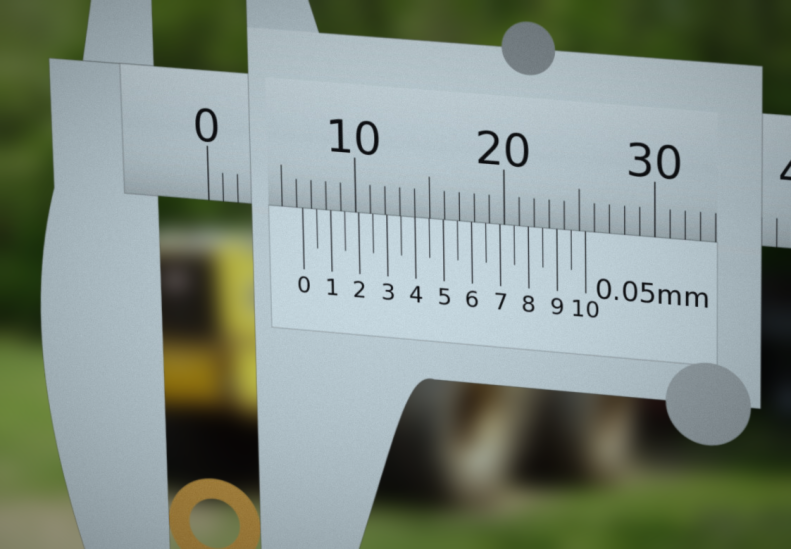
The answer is 6.4 mm
